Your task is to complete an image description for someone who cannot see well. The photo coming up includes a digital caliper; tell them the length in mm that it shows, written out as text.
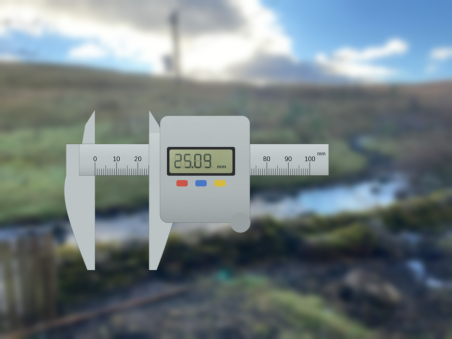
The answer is 25.09 mm
